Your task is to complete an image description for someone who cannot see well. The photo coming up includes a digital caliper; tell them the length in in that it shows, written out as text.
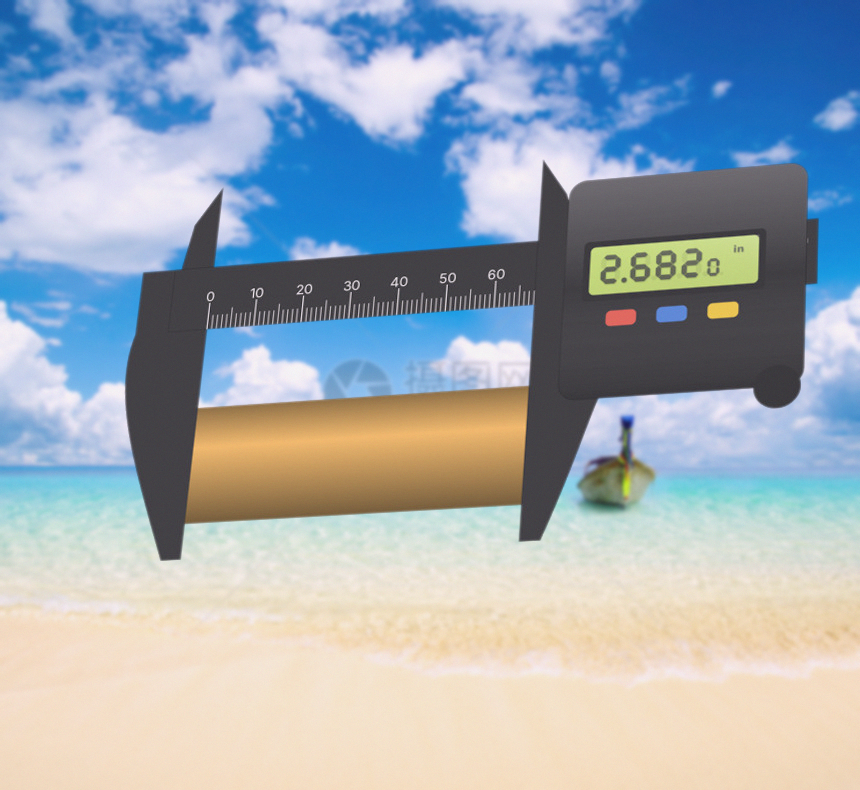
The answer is 2.6820 in
